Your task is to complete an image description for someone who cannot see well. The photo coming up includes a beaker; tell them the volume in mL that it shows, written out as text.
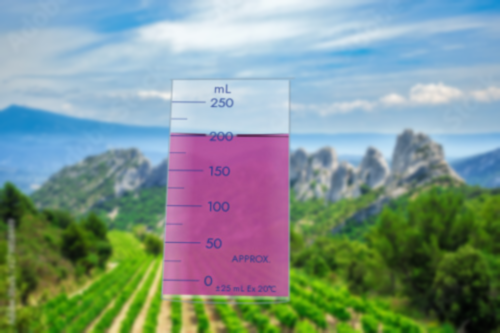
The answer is 200 mL
